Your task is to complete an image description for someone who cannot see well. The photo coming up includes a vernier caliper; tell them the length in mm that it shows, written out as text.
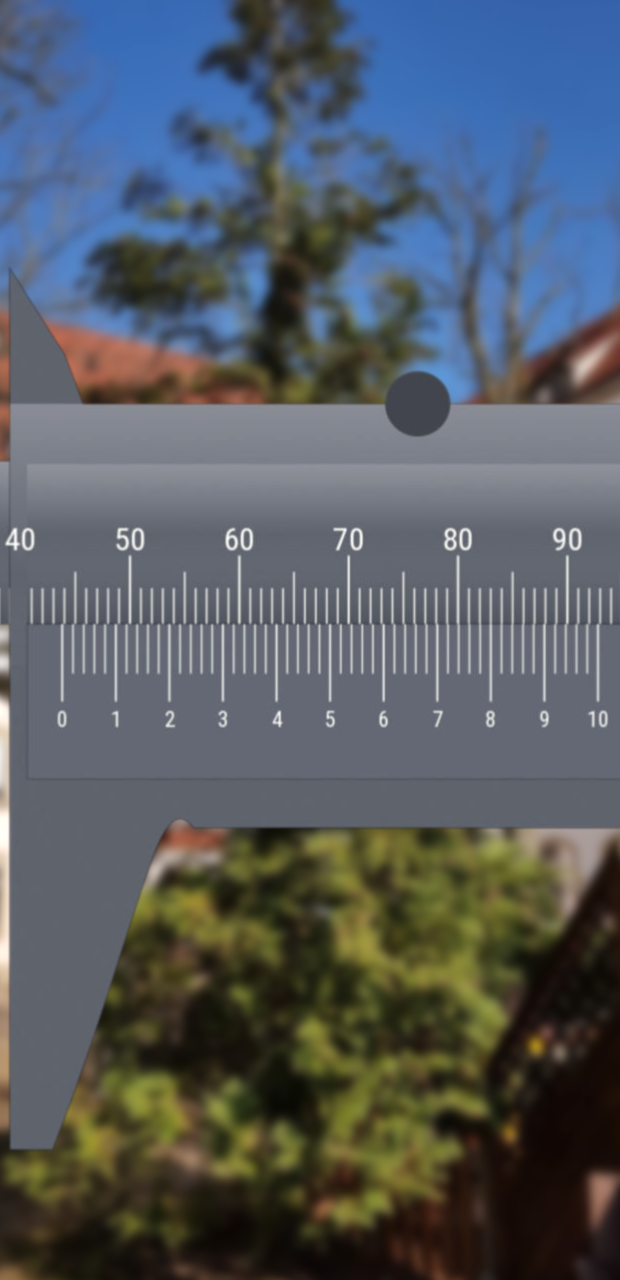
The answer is 43.8 mm
